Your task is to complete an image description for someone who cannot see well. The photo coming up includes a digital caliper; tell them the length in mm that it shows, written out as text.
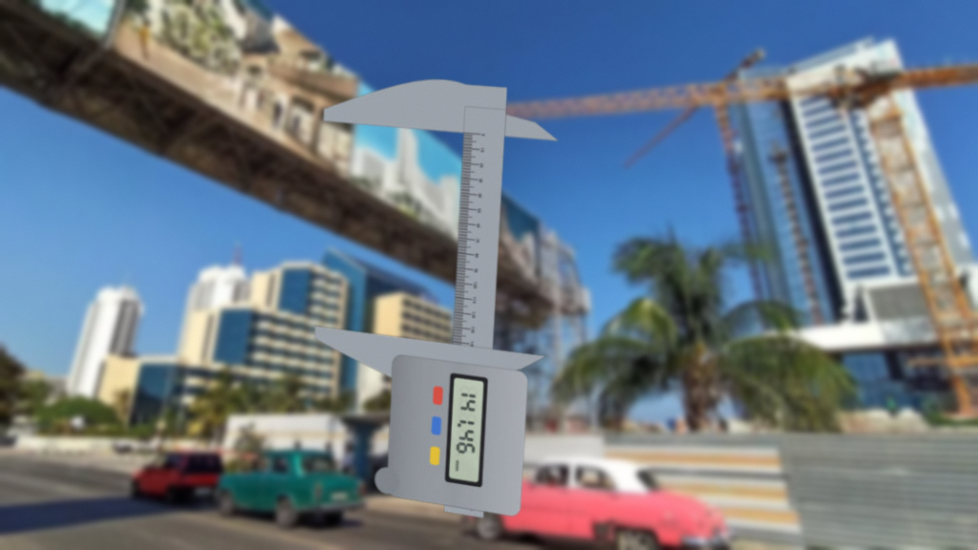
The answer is 141.46 mm
